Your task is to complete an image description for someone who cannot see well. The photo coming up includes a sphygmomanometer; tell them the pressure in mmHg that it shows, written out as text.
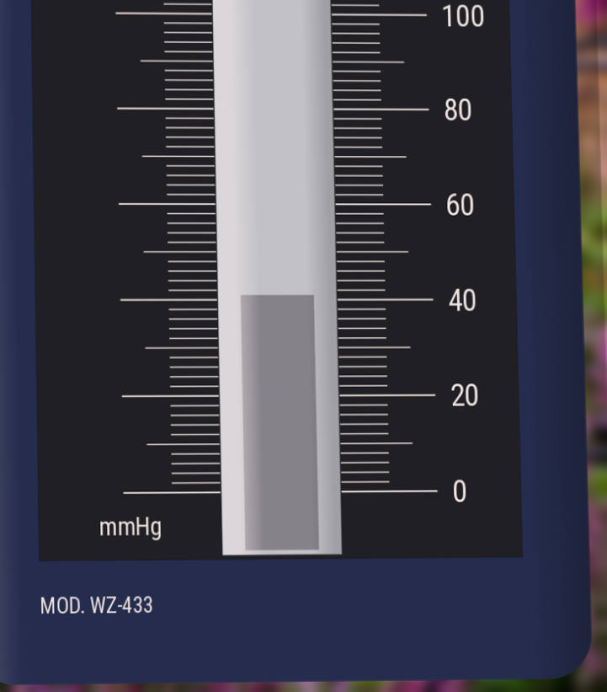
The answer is 41 mmHg
